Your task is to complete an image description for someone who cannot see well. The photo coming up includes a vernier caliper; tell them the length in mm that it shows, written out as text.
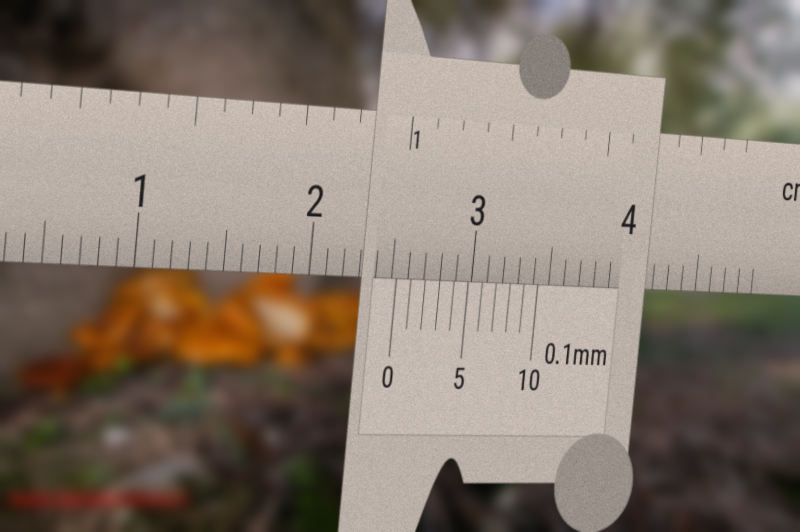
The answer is 25.3 mm
